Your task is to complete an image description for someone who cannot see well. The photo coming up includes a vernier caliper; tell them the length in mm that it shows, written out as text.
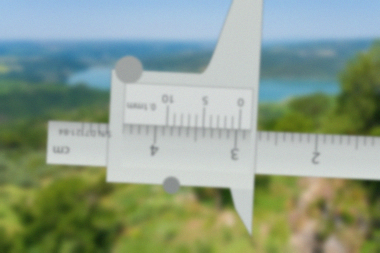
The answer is 29.6 mm
